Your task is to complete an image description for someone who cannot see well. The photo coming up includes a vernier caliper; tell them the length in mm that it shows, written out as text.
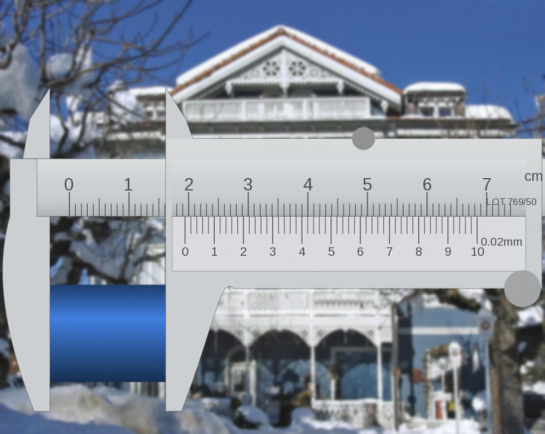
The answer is 19.4 mm
